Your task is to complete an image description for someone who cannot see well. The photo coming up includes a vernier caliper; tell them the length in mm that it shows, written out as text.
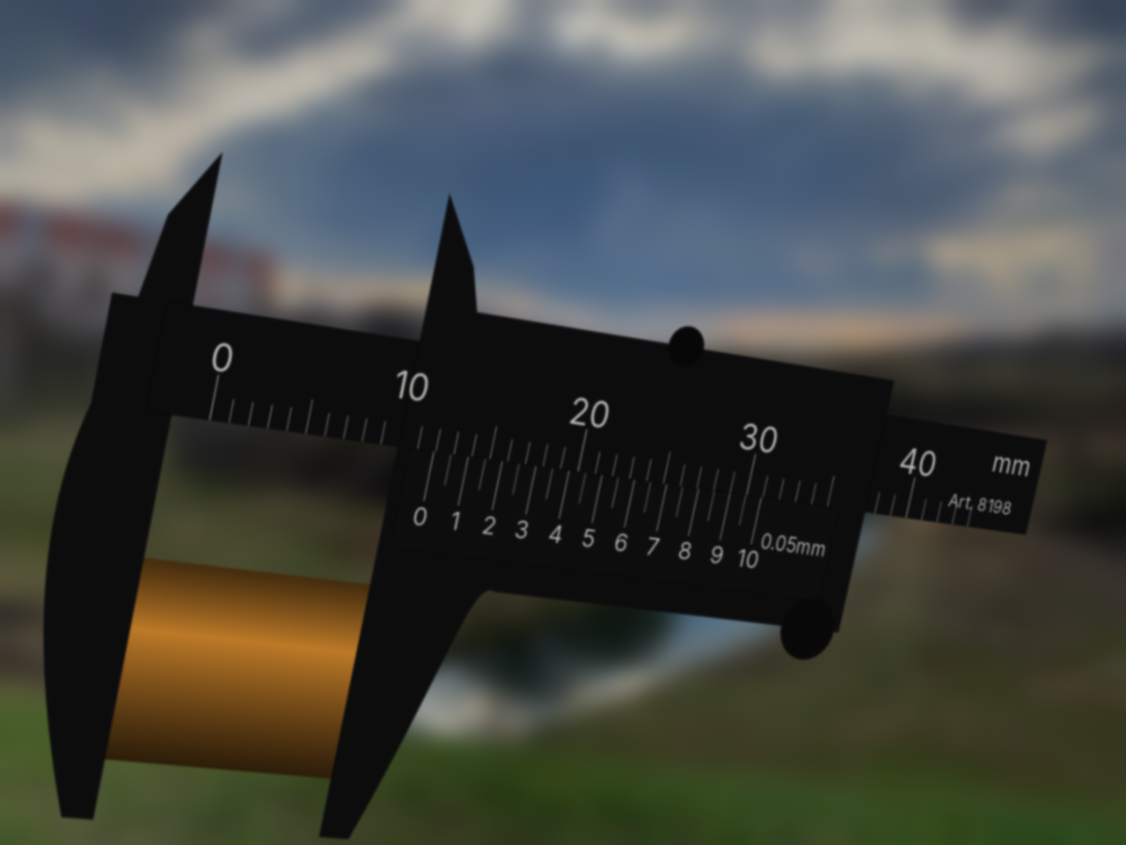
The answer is 11.9 mm
